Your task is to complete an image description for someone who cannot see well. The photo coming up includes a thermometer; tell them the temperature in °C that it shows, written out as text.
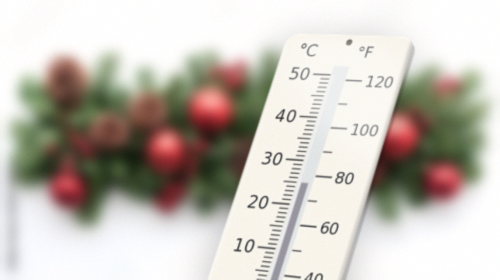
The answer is 25 °C
